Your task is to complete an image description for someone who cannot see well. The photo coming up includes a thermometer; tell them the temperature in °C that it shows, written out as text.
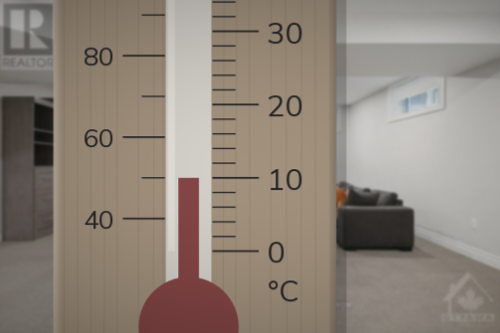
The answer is 10 °C
